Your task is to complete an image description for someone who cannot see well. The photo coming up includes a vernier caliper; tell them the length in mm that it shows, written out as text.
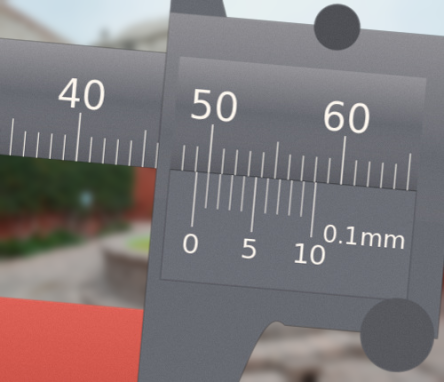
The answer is 49.1 mm
